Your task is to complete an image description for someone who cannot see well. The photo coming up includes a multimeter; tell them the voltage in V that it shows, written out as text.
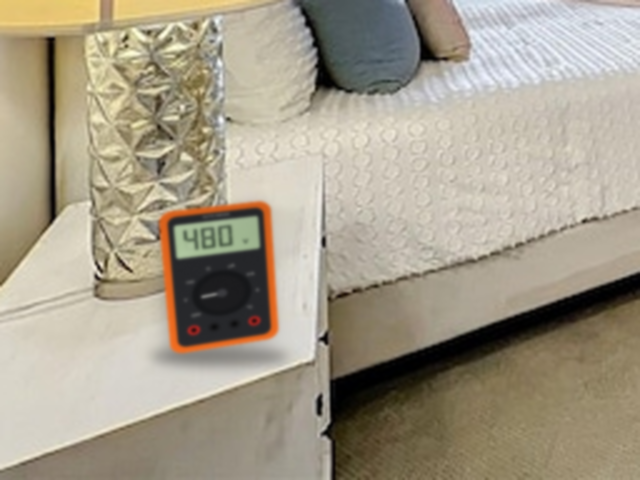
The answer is 480 V
